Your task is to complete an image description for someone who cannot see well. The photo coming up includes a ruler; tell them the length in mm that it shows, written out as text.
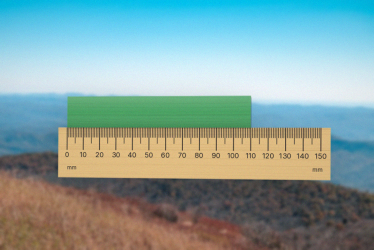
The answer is 110 mm
